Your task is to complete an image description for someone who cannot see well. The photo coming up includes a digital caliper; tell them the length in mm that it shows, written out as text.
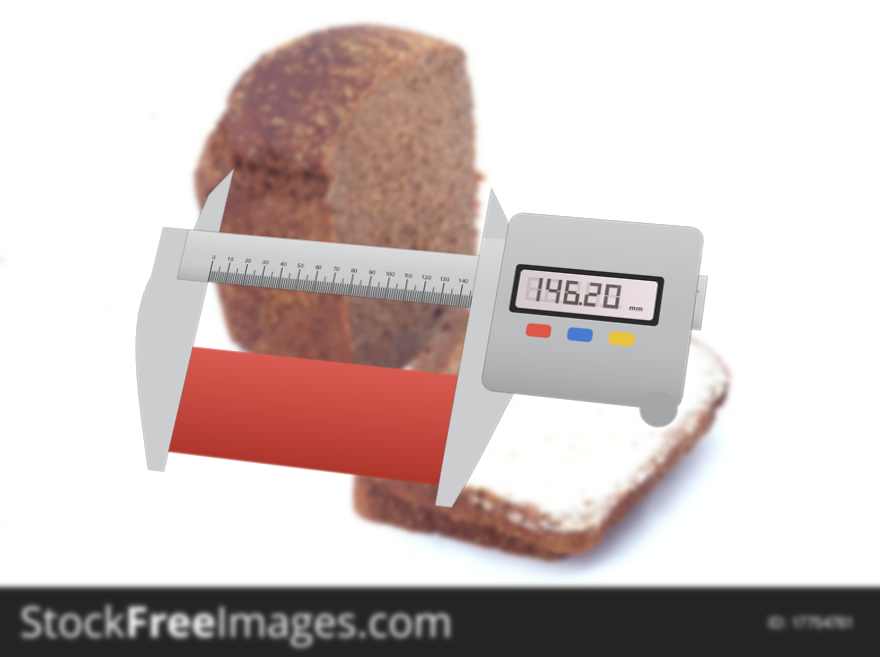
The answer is 146.20 mm
